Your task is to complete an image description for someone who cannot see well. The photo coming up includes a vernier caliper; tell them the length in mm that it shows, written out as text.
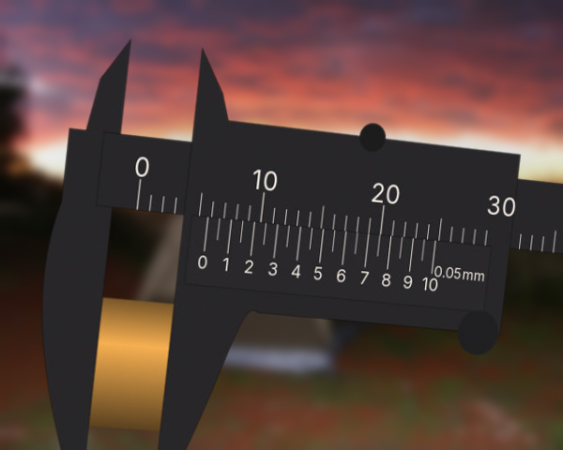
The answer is 5.7 mm
